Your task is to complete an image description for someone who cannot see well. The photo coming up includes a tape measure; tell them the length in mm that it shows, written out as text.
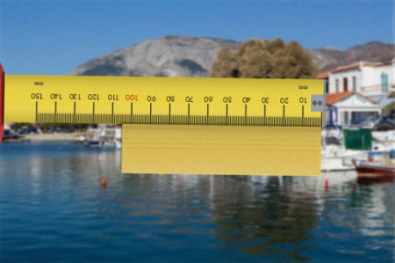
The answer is 105 mm
